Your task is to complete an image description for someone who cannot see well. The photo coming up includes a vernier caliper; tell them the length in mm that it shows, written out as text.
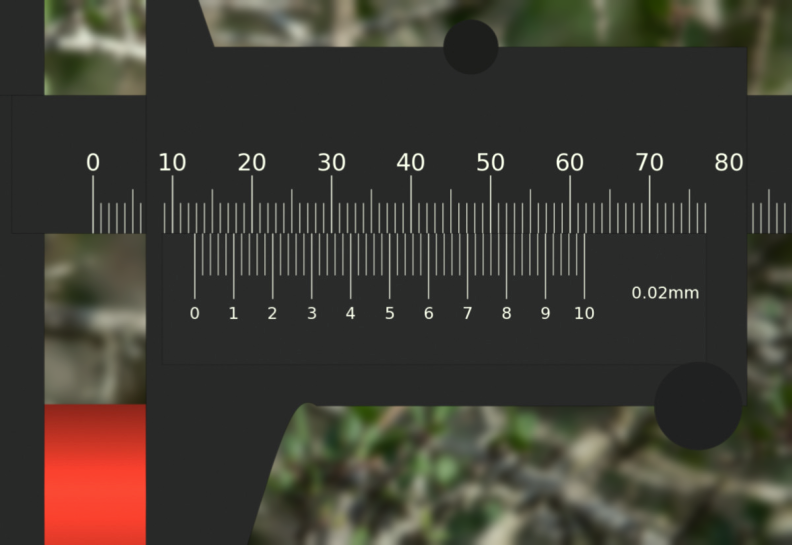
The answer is 12.8 mm
